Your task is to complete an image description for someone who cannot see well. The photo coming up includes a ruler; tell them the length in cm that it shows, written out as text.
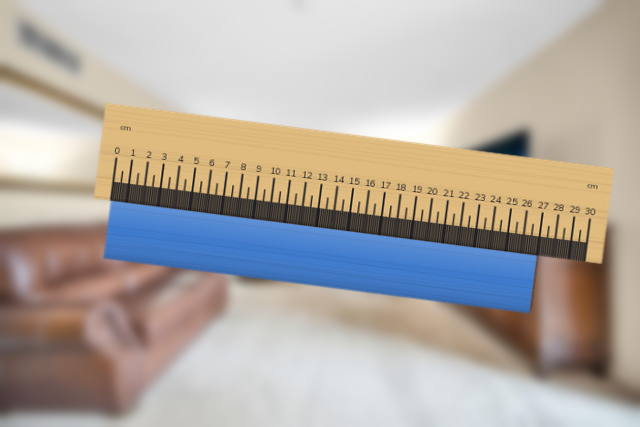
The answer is 27 cm
